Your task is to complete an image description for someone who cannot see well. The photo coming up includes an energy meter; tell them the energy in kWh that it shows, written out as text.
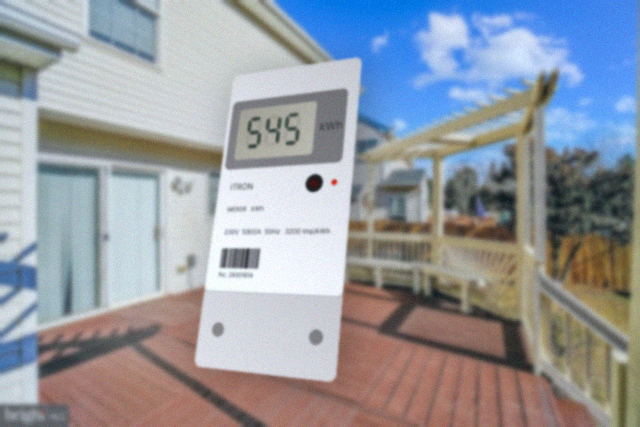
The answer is 545 kWh
